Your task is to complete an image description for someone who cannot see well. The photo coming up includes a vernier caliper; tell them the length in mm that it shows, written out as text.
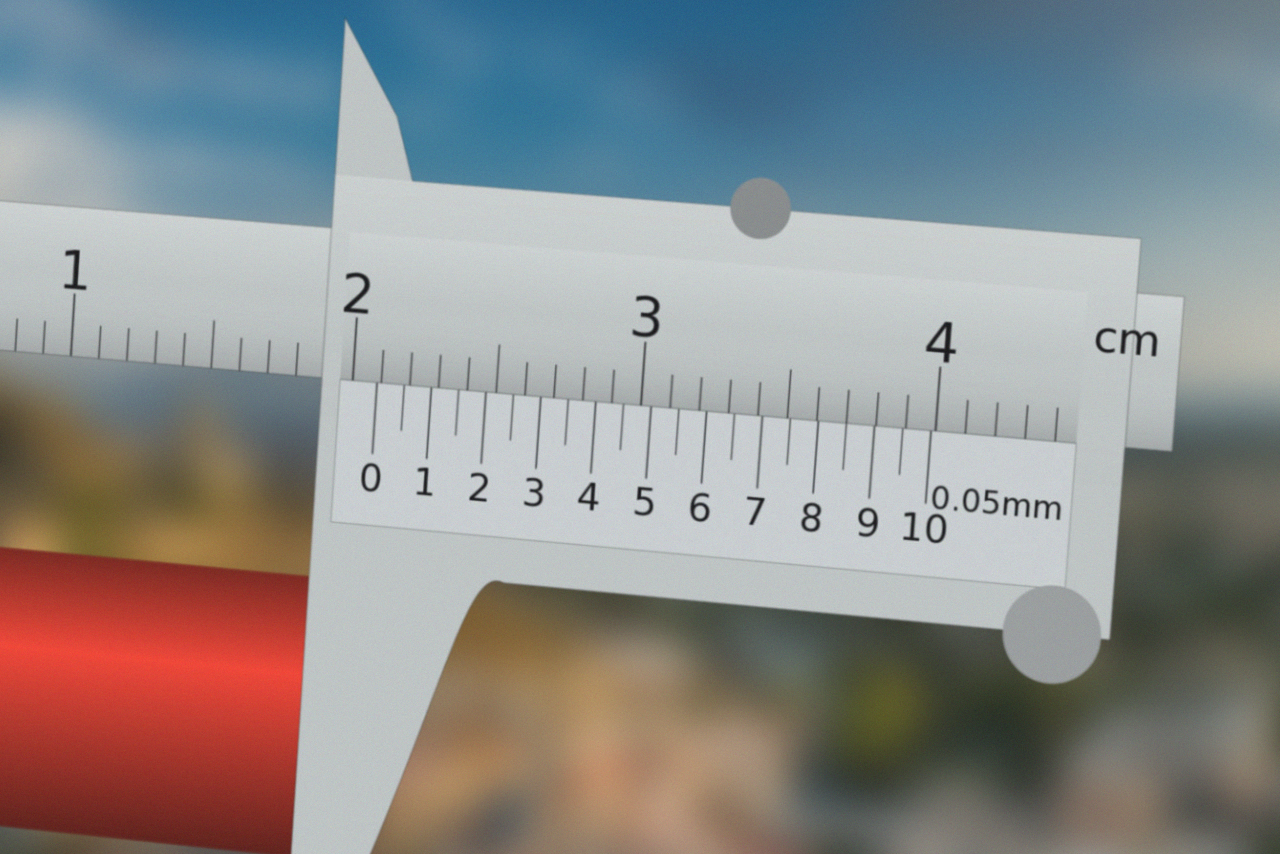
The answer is 20.85 mm
